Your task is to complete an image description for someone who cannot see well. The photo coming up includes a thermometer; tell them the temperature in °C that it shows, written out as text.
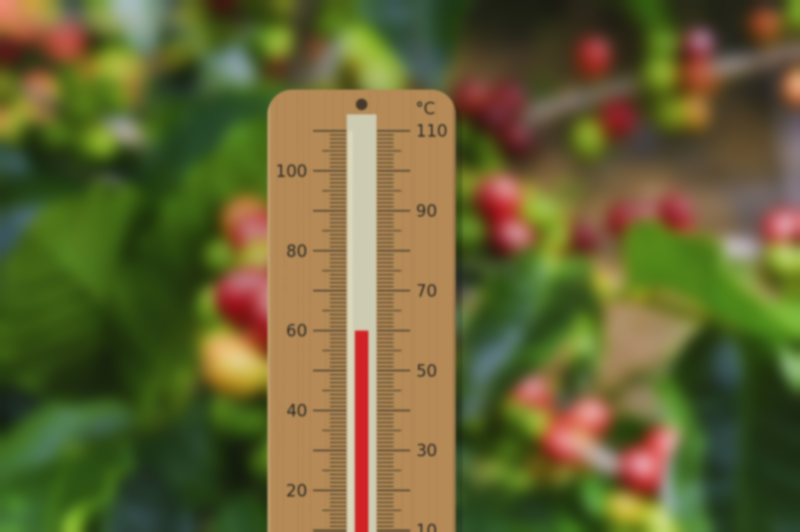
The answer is 60 °C
